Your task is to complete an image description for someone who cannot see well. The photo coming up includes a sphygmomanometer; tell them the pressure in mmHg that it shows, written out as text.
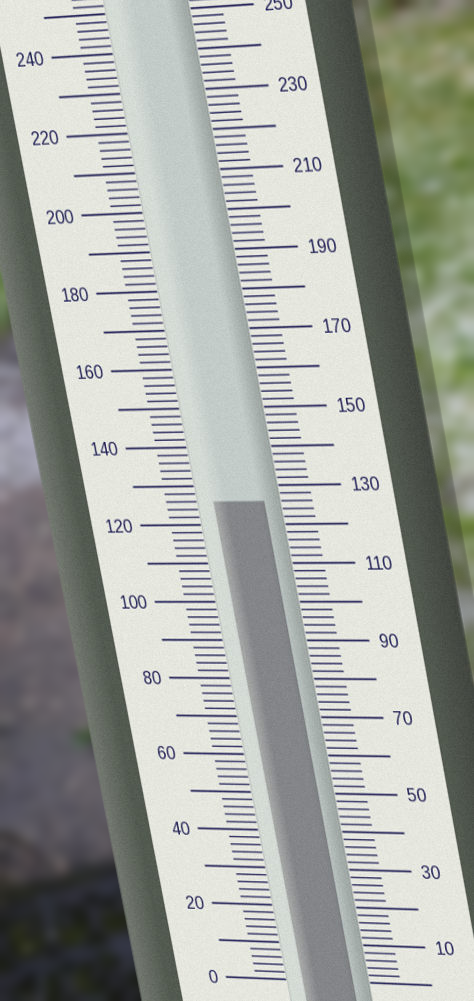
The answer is 126 mmHg
